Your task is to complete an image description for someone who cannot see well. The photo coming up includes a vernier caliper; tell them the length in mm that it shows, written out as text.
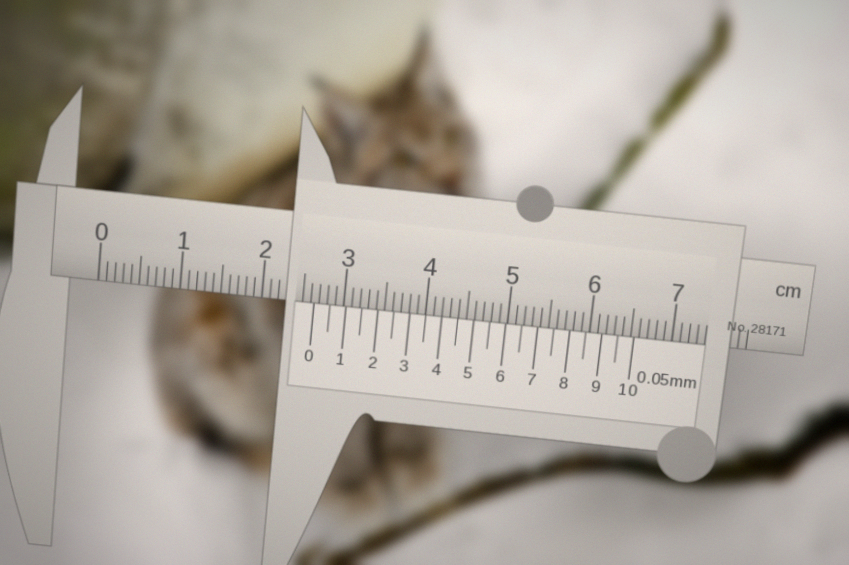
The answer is 26.4 mm
